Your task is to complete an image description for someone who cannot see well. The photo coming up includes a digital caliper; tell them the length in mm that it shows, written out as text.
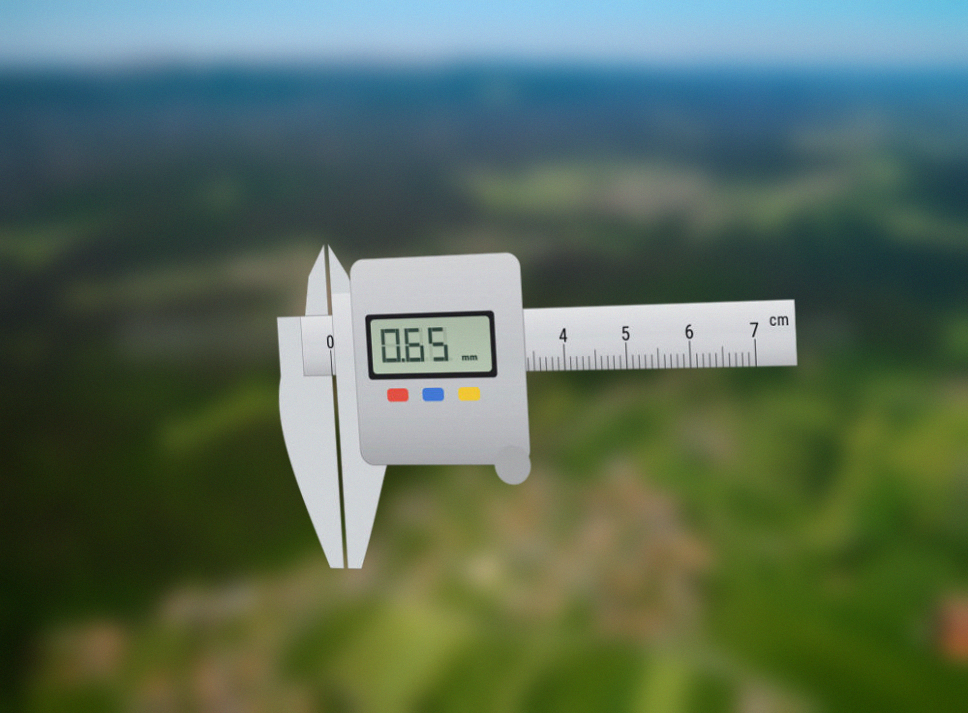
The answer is 0.65 mm
